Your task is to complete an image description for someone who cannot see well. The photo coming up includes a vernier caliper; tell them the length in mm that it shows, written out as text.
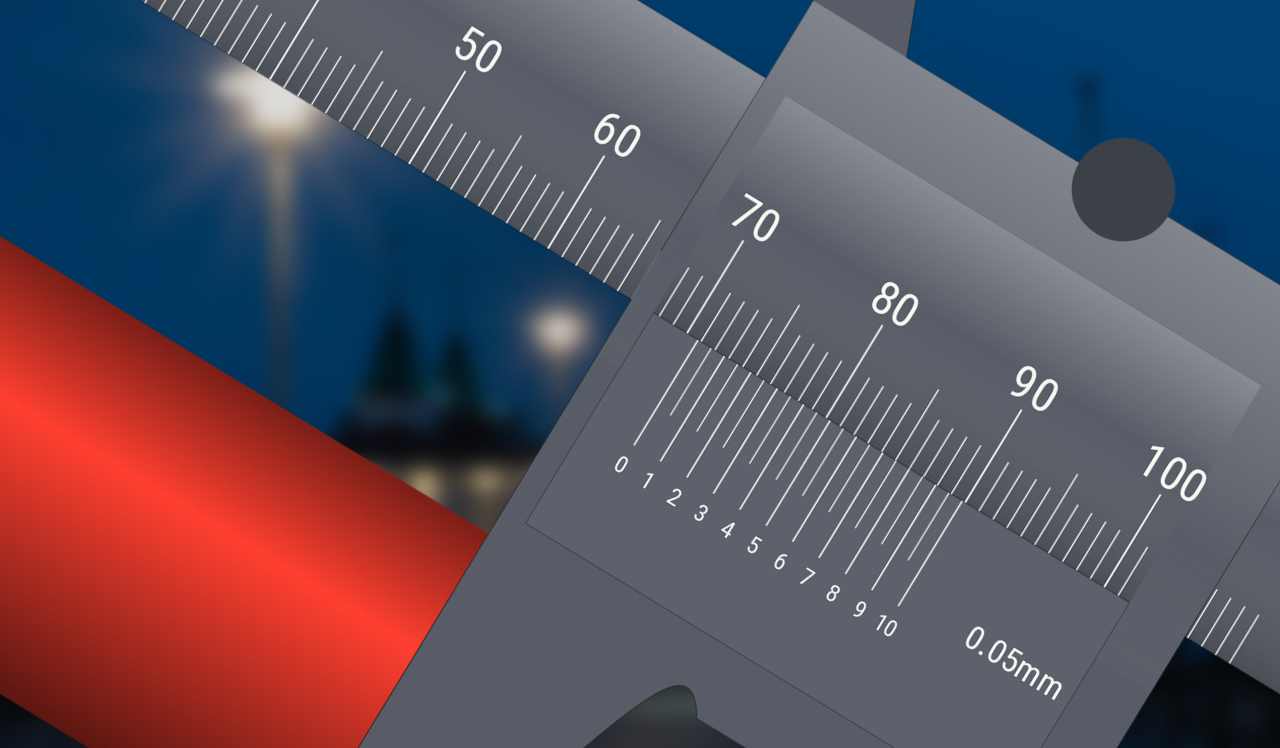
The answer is 70.8 mm
